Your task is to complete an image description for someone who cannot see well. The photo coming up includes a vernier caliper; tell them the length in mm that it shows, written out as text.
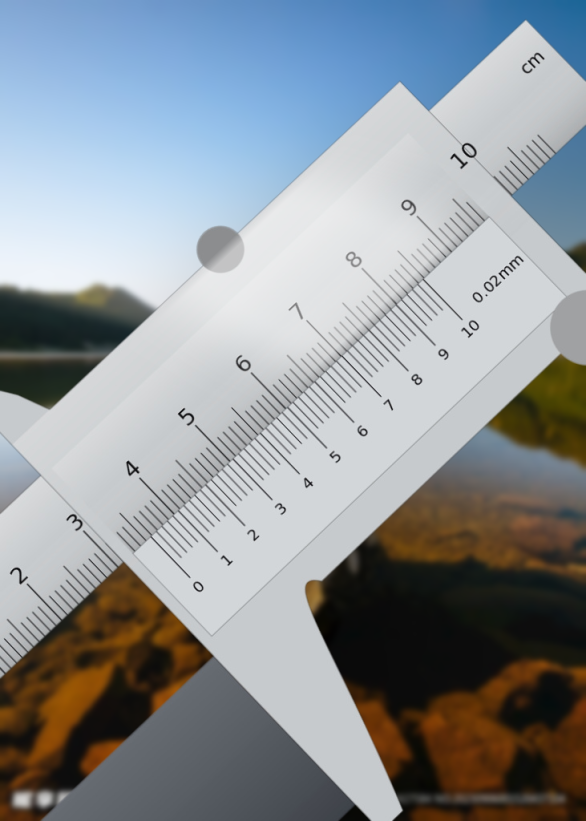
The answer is 35.8 mm
